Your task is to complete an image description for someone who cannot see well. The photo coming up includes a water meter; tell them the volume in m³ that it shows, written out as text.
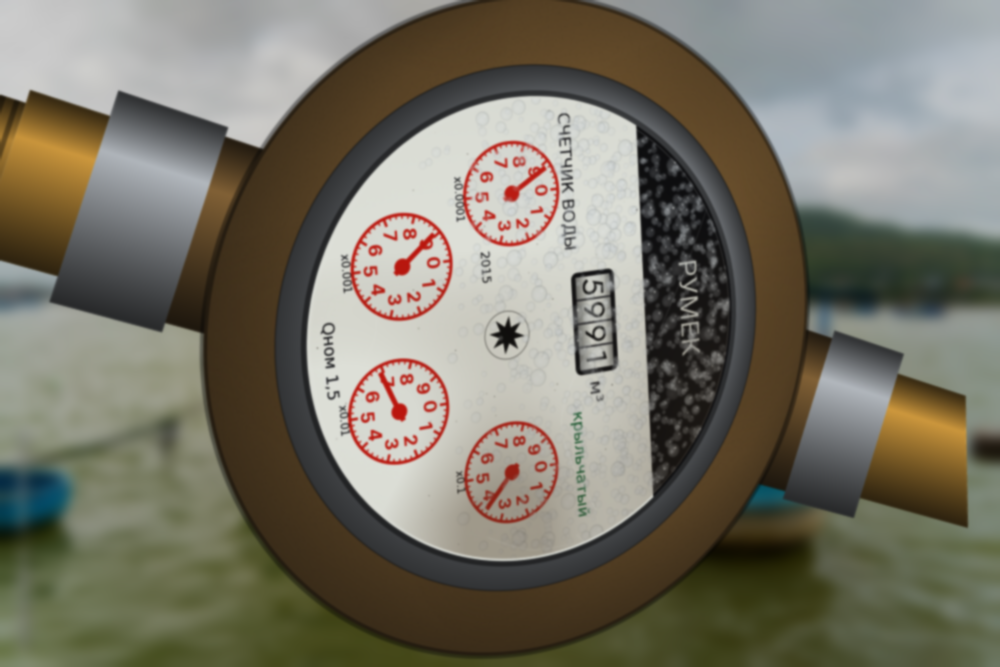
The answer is 5991.3689 m³
